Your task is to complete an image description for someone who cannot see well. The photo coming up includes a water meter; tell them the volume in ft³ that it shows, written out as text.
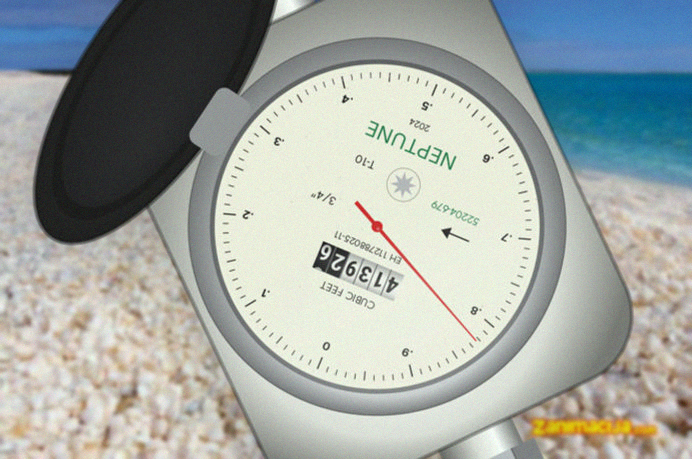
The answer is 413925.82 ft³
